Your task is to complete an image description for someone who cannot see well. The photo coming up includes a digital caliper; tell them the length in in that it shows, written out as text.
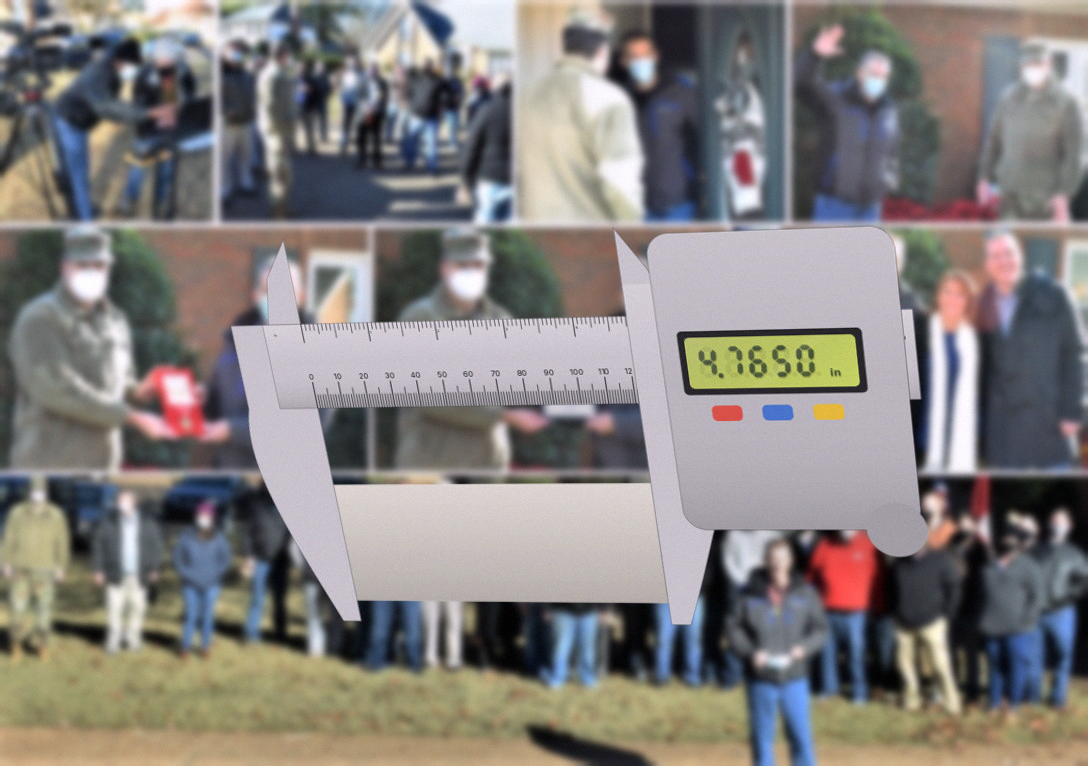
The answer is 4.7650 in
